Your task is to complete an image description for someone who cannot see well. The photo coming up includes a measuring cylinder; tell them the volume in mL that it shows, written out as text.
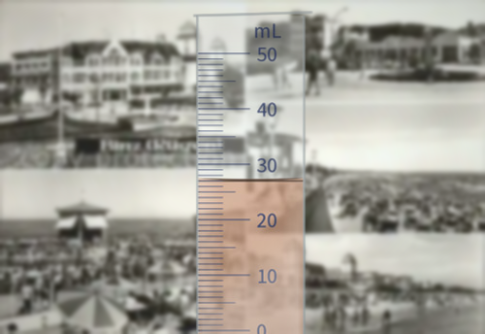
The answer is 27 mL
